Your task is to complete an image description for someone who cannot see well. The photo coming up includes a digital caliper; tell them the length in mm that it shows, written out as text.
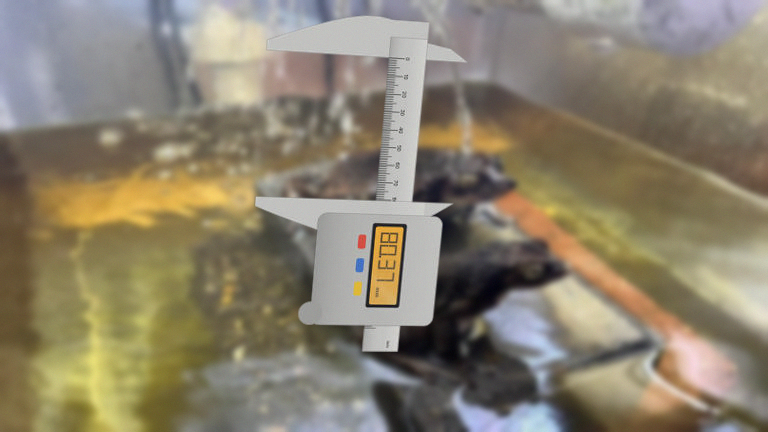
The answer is 80.37 mm
